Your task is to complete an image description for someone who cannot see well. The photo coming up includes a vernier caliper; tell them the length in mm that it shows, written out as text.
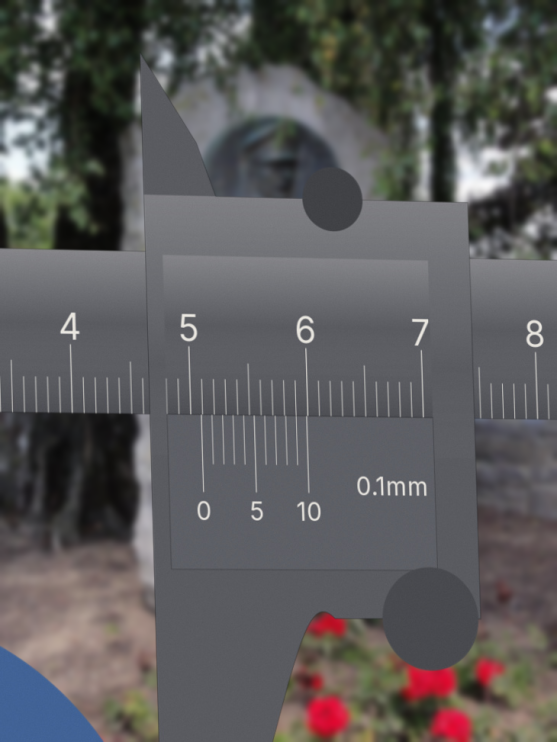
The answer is 50.9 mm
